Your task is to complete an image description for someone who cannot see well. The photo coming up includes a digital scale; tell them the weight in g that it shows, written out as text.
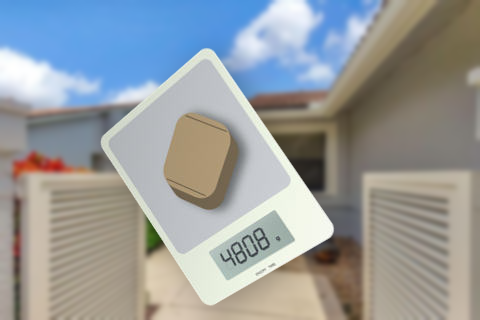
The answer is 4808 g
